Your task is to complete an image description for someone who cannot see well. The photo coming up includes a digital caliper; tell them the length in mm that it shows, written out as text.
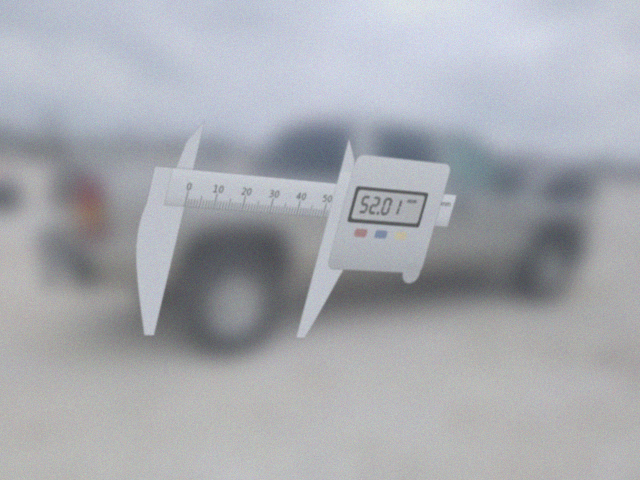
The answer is 52.01 mm
